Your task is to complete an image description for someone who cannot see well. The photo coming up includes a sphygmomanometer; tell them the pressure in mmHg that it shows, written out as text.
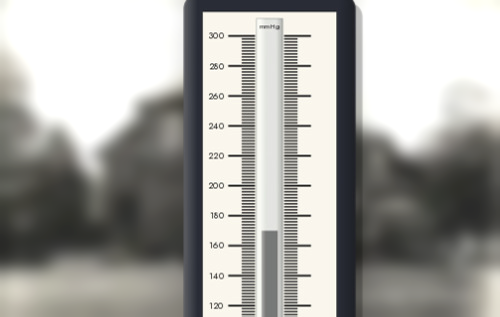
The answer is 170 mmHg
